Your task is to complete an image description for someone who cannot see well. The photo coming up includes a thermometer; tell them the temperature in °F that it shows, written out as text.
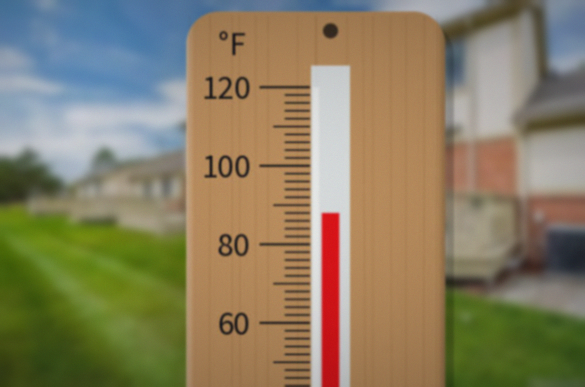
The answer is 88 °F
